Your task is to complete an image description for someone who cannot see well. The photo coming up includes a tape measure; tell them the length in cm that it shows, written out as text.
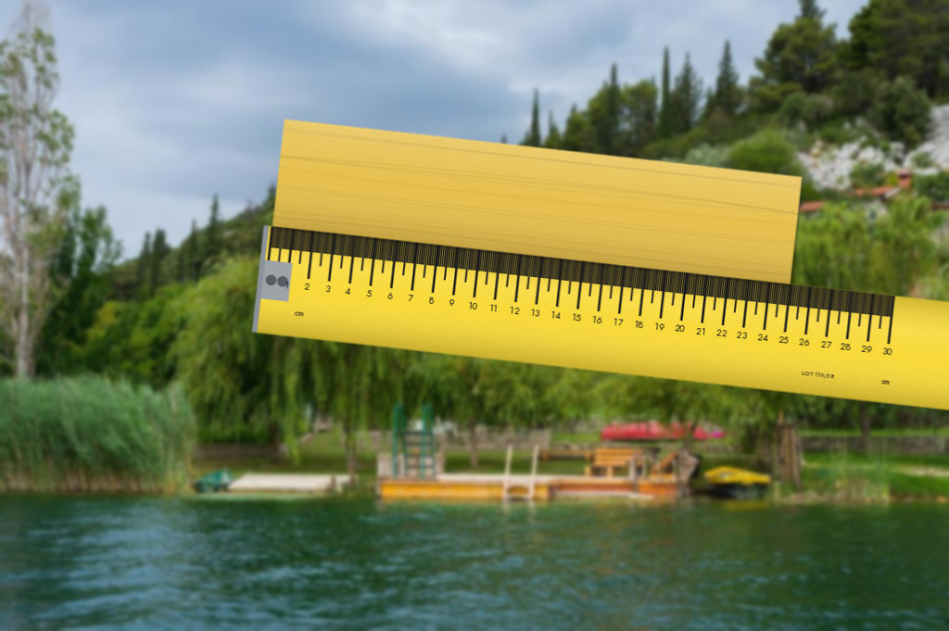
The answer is 25 cm
